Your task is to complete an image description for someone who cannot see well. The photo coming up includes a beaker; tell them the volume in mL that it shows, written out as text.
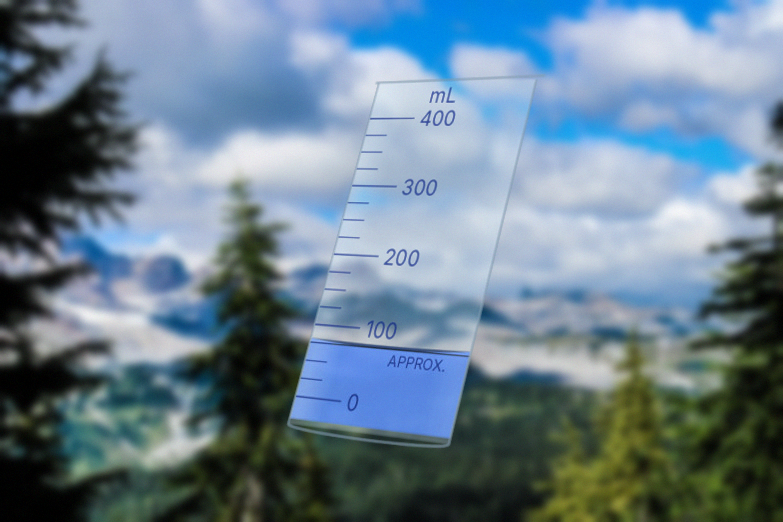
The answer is 75 mL
